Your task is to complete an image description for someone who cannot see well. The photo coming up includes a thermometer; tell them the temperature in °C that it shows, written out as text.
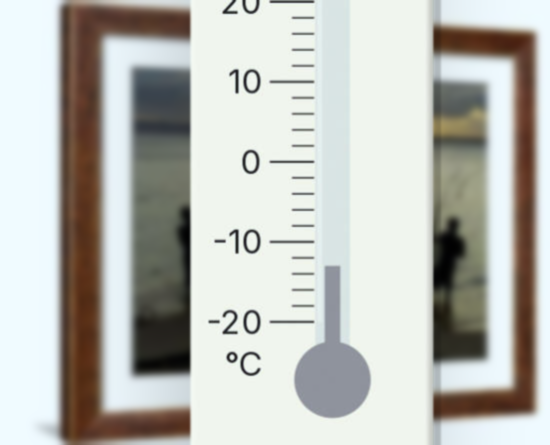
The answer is -13 °C
